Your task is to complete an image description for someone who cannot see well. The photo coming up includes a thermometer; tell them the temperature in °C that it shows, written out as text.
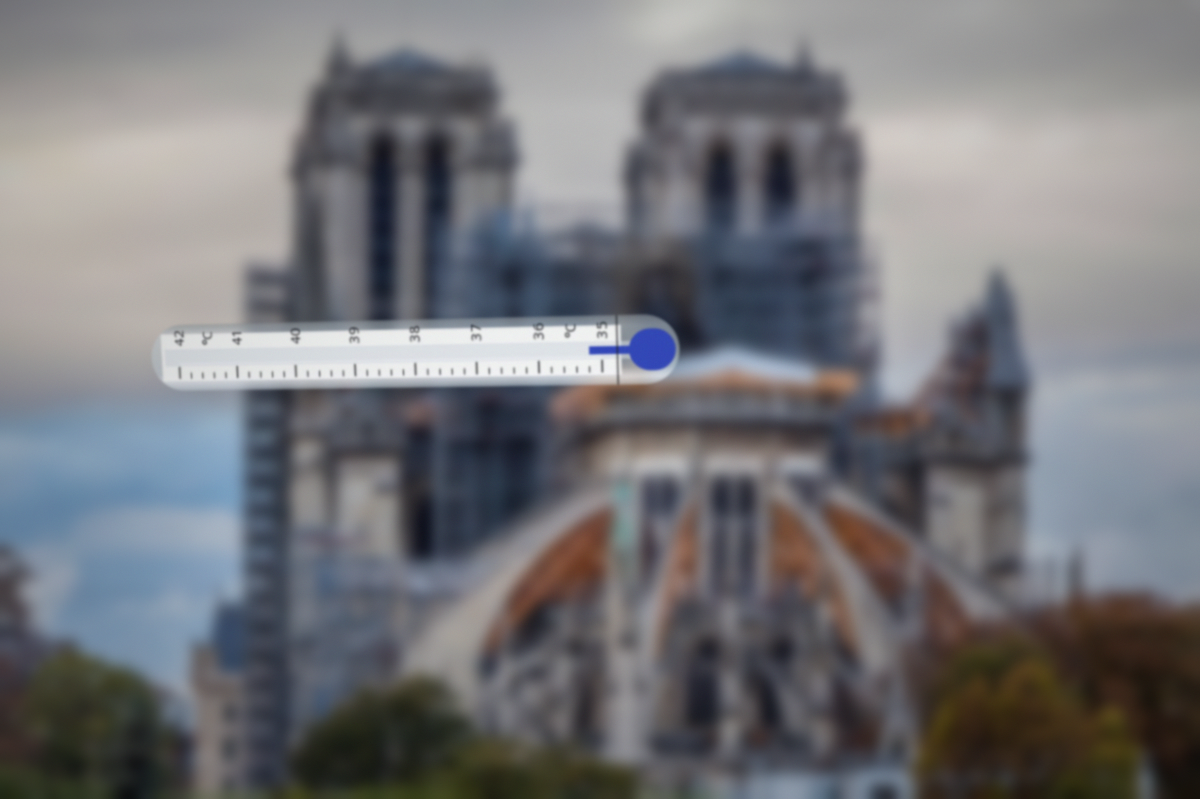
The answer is 35.2 °C
